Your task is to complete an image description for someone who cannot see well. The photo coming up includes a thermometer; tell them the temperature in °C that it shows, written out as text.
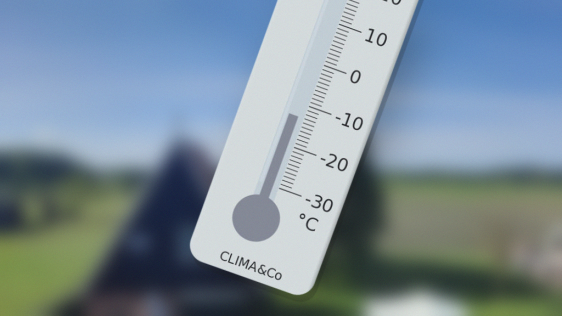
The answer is -13 °C
